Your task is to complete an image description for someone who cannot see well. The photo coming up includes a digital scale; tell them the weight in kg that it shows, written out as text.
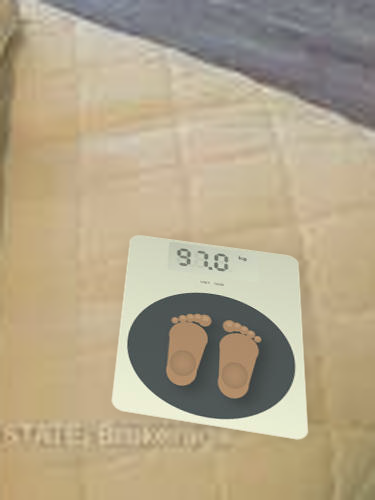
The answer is 97.0 kg
